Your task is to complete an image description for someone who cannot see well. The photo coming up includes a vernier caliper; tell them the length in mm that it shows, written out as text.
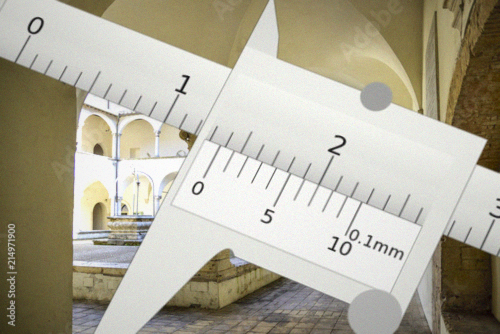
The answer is 13.7 mm
